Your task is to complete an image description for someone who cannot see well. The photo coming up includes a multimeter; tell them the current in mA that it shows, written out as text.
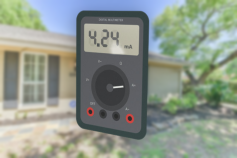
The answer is 4.24 mA
